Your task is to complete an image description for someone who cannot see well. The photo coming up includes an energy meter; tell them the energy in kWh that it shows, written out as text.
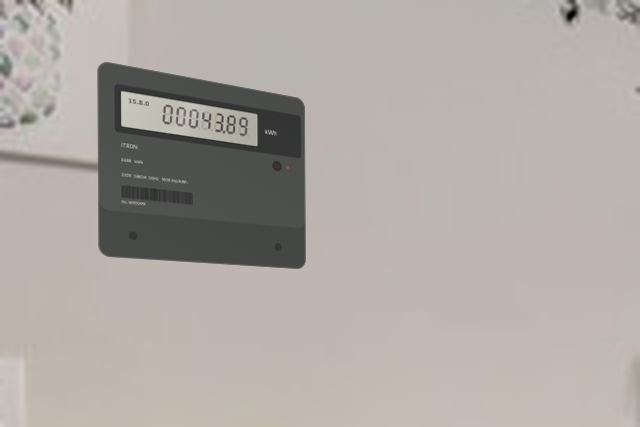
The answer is 43.89 kWh
